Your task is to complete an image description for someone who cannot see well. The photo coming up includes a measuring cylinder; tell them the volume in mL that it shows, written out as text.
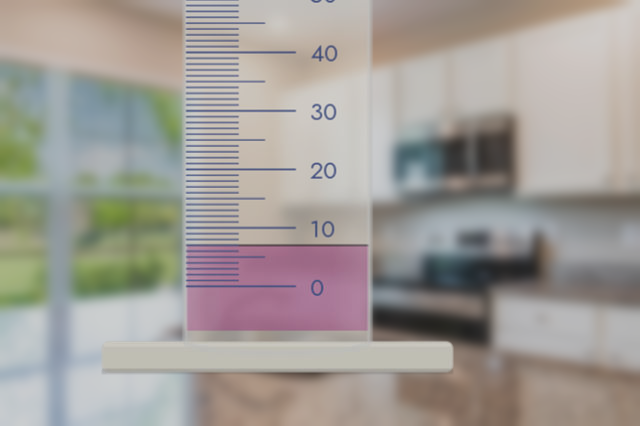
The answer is 7 mL
